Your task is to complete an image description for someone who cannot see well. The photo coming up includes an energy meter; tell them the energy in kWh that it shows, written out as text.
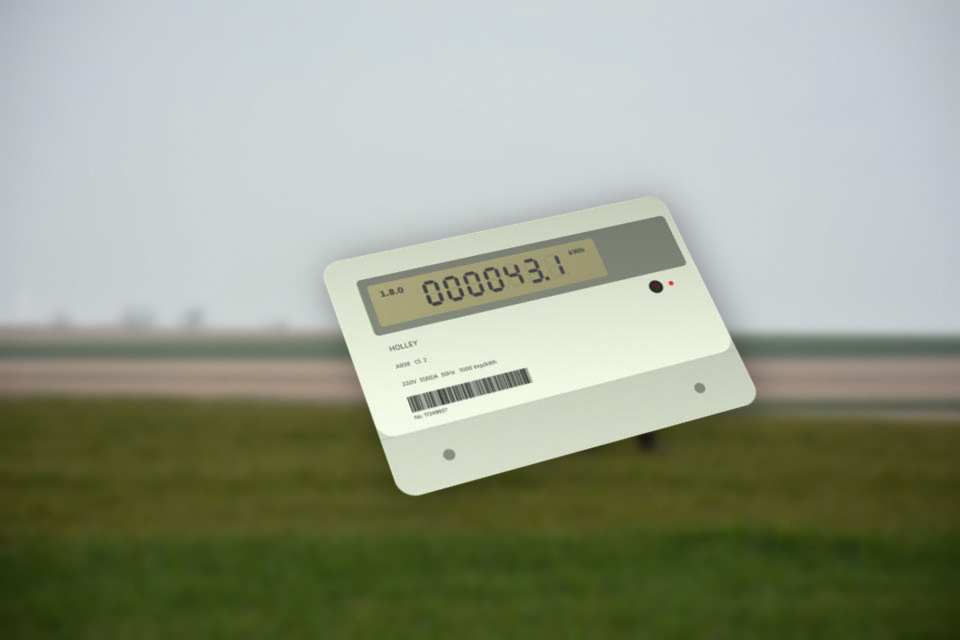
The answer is 43.1 kWh
